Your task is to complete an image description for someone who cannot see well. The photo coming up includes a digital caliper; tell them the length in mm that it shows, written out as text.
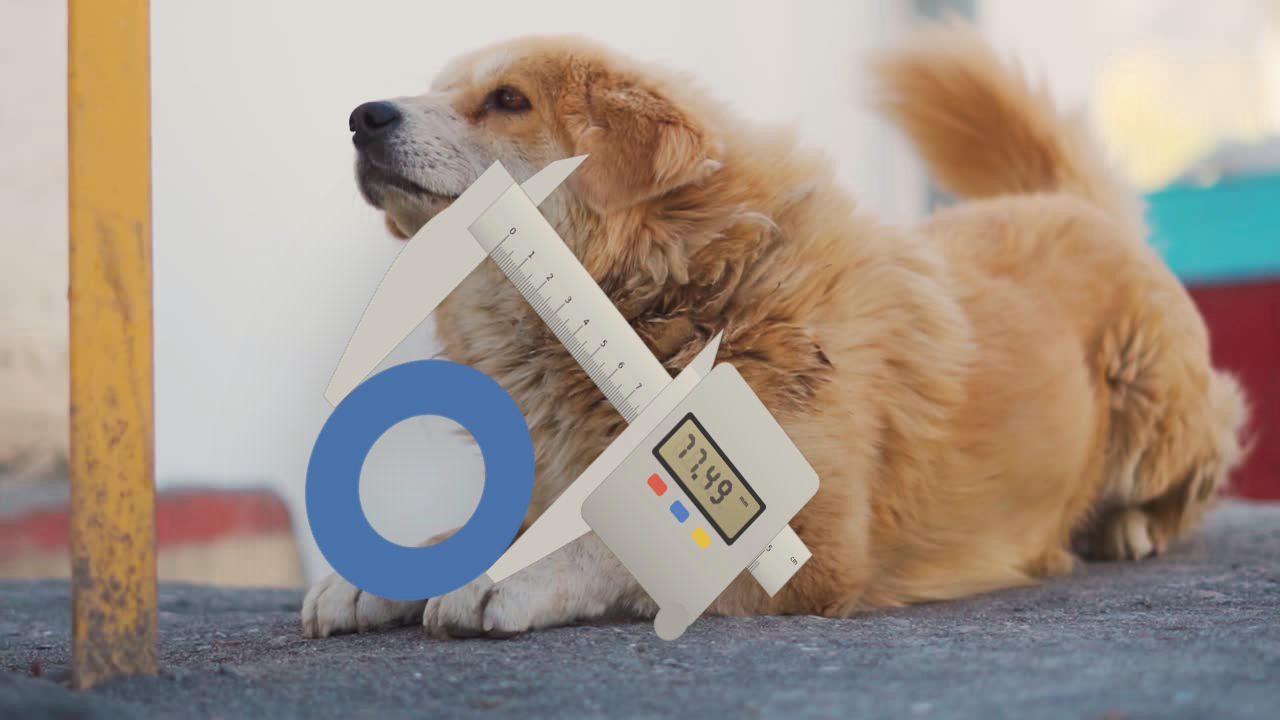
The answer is 77.49 mm
